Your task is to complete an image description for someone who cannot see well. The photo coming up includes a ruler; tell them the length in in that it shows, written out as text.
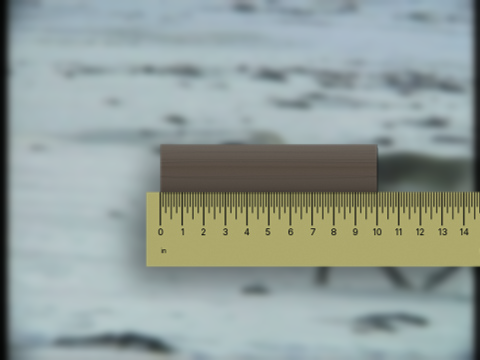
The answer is 10 in
